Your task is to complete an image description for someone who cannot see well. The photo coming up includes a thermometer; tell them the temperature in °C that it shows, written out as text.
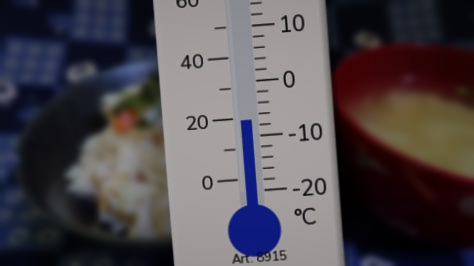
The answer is -7 °C
